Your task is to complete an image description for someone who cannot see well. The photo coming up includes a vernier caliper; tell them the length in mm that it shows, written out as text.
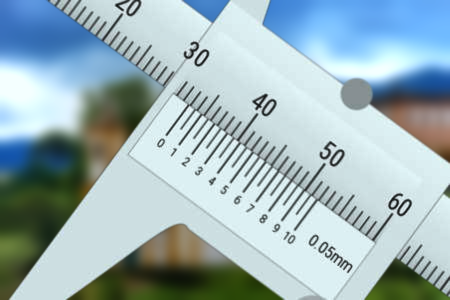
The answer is 32.8 mm
